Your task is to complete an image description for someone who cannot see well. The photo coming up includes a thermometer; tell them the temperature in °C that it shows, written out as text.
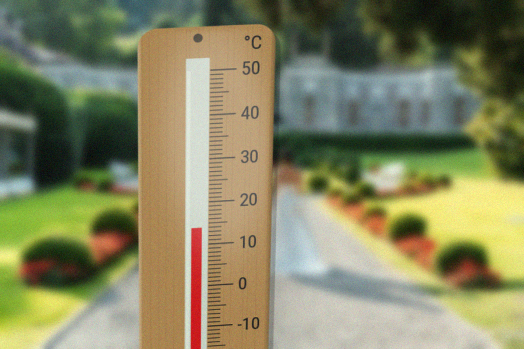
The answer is 14 °C
